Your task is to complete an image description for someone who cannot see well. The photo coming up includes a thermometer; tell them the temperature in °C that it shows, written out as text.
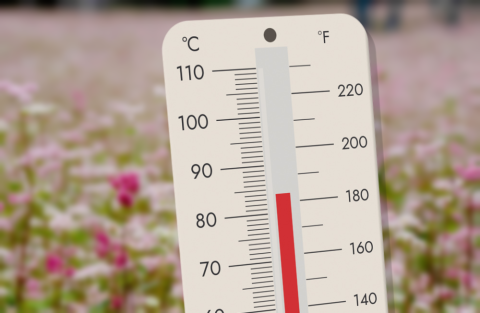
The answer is 84 °C
